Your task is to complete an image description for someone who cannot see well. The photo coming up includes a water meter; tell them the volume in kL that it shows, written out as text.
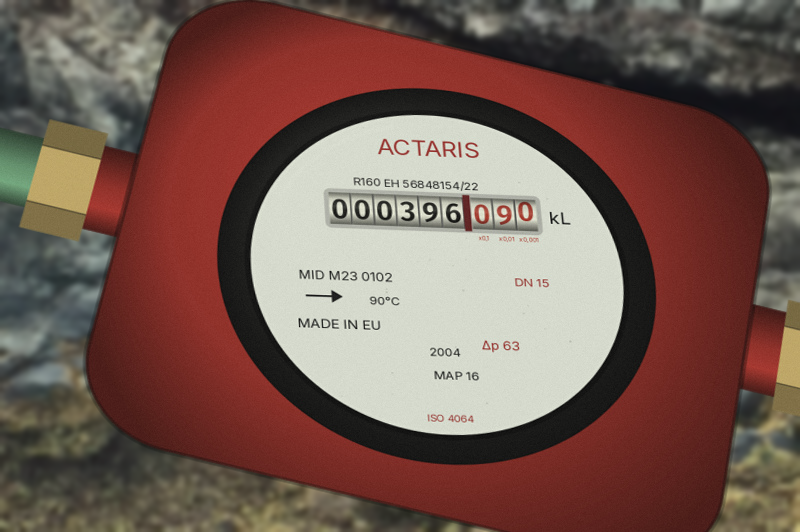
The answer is 396.090 kL
